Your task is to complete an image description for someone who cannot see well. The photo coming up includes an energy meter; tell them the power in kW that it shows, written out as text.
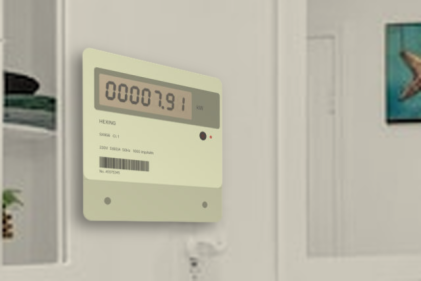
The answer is 7.91 kW
